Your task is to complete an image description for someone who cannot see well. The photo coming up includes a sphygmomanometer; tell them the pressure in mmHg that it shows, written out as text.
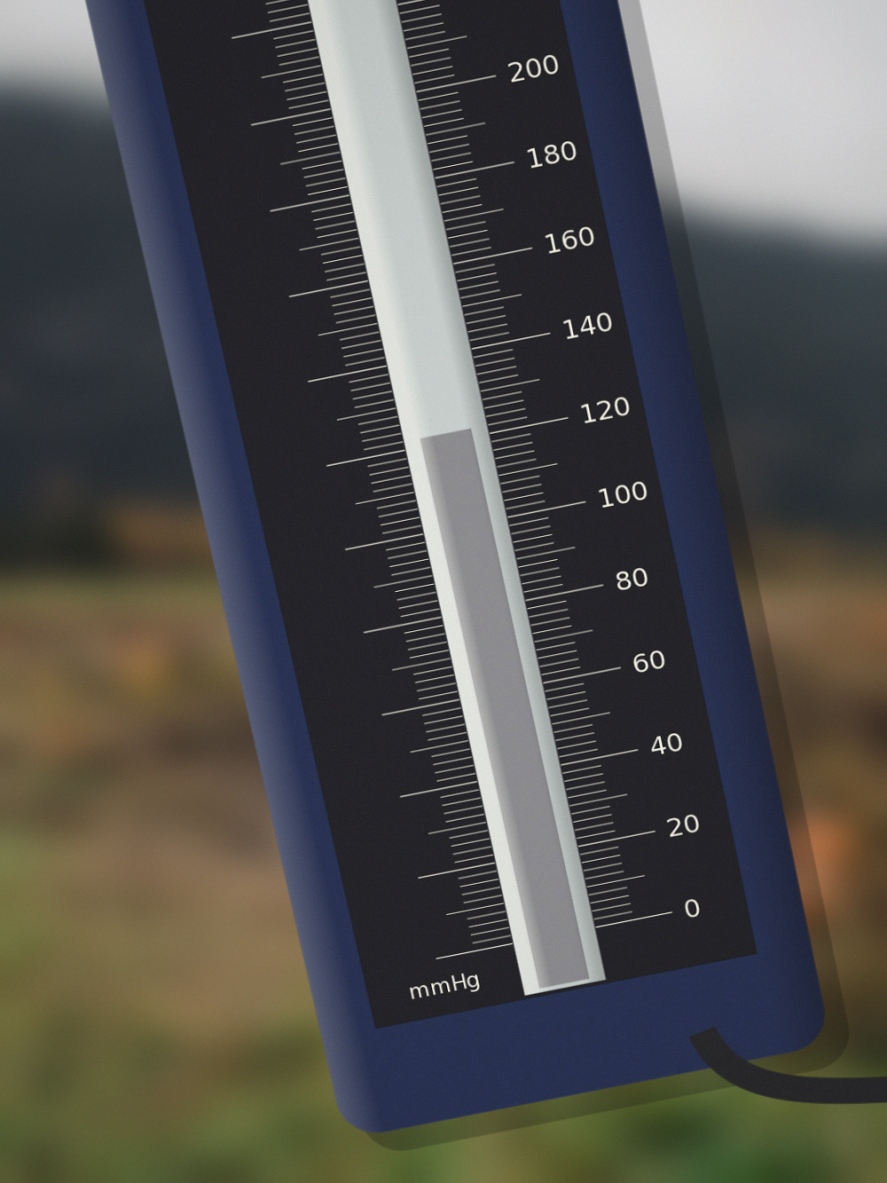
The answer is 122 mmHg
